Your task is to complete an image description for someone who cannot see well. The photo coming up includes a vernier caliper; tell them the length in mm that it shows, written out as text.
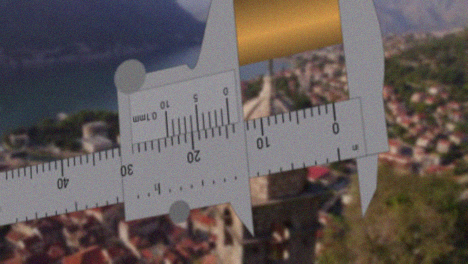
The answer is 14.6 mm
